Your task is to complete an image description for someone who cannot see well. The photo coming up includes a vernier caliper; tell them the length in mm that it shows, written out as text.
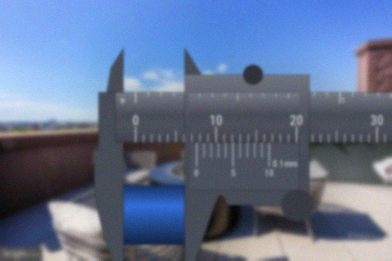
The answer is 7.6 mm
